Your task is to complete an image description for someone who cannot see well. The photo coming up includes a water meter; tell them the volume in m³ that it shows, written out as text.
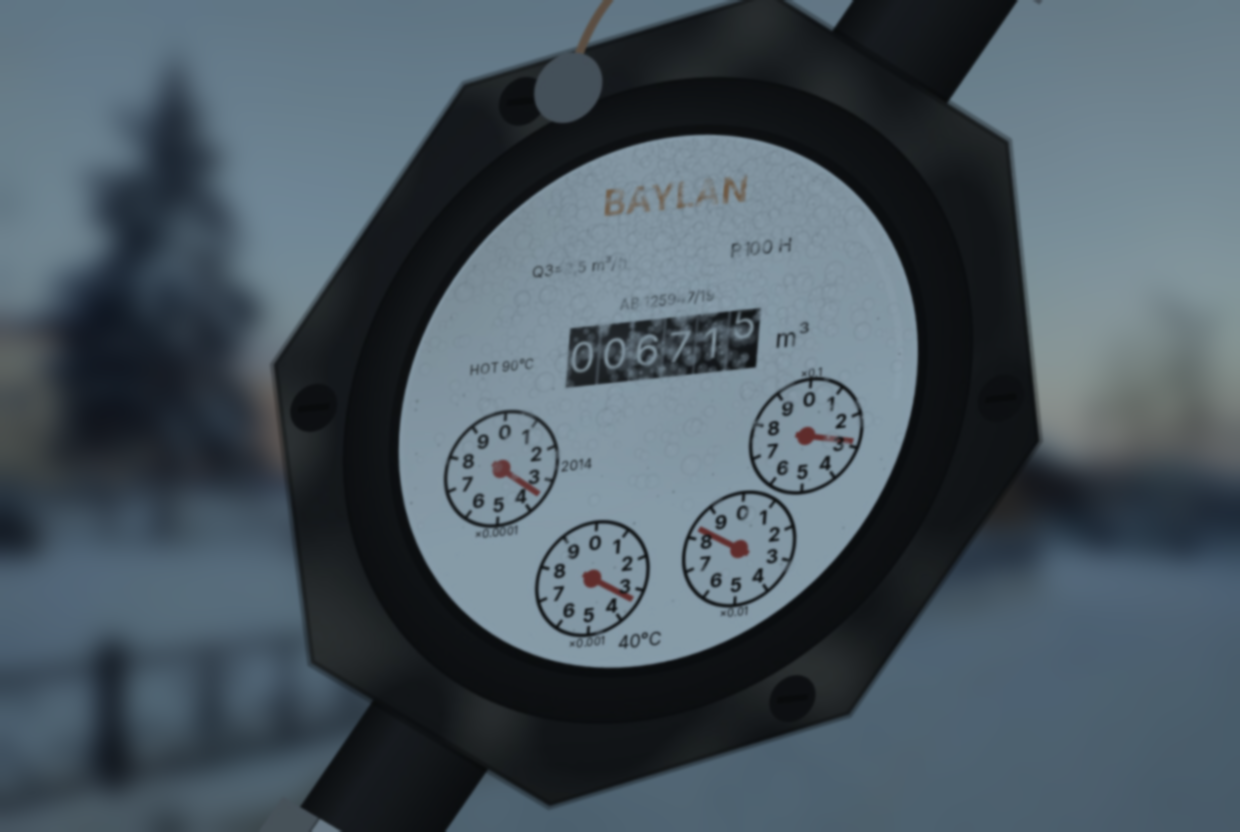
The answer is 6715.2833 m³
